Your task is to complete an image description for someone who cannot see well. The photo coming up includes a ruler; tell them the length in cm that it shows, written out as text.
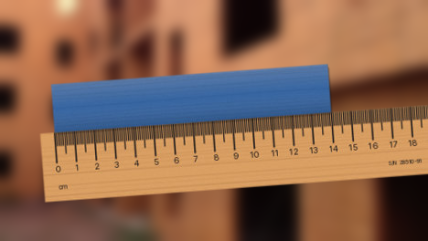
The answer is 14 cm
